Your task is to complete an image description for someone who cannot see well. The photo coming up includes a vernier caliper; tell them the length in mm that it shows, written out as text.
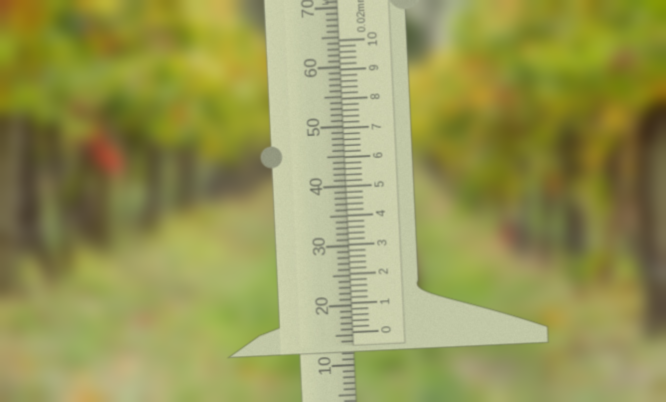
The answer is 15.5 mm
